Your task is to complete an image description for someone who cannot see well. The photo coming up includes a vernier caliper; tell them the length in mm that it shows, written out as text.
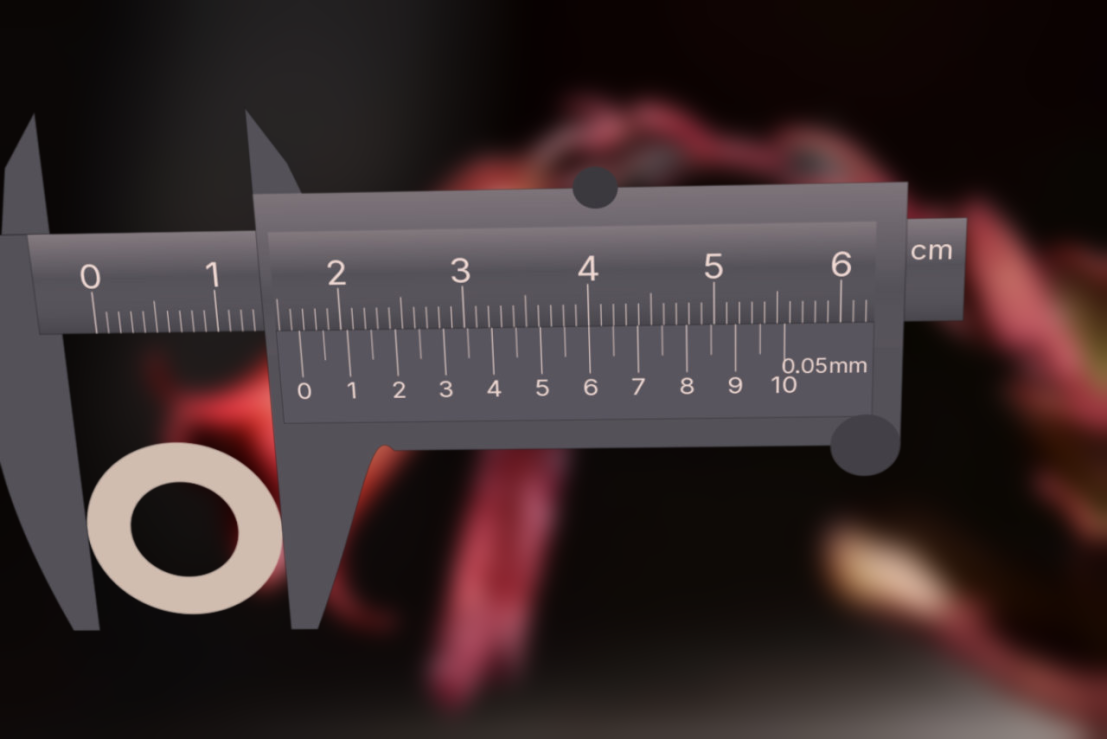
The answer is 16.6 mm
